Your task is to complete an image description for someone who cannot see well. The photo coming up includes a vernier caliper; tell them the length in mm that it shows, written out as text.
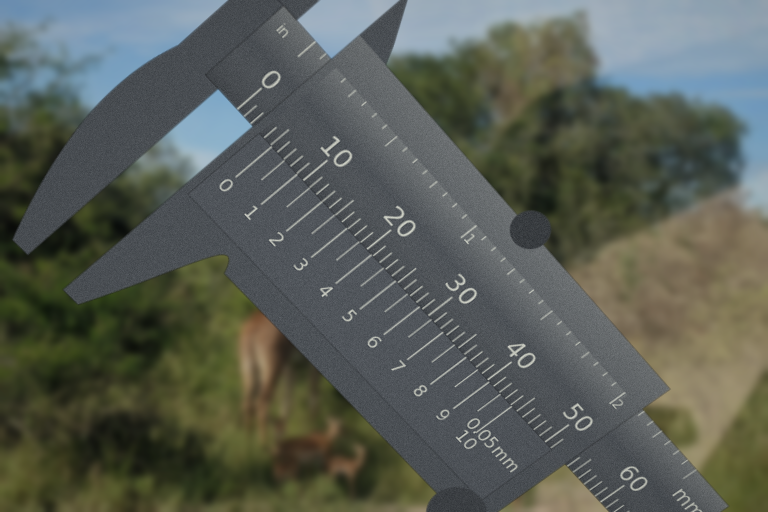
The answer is 5.2 mm
